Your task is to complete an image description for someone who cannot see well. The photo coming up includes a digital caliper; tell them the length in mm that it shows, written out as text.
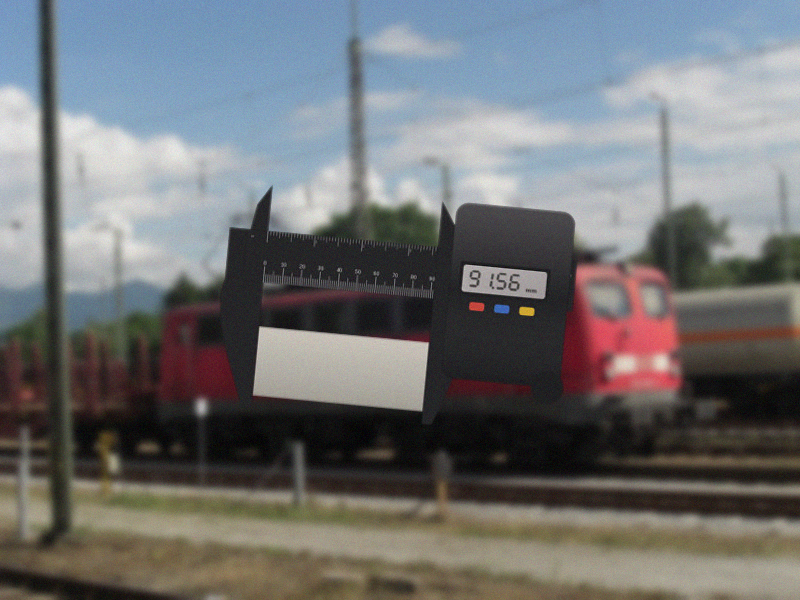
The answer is 91.56 mm
